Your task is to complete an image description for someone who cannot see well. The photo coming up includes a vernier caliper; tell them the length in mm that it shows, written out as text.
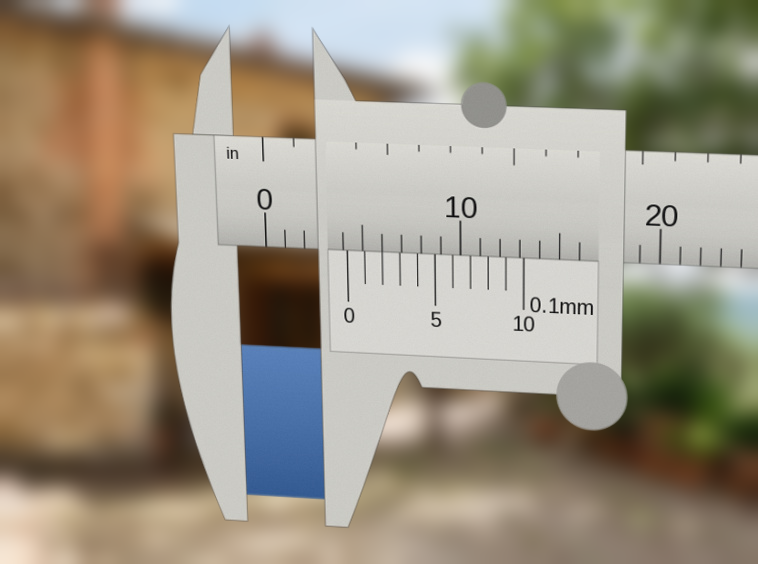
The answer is 4.2 mm
